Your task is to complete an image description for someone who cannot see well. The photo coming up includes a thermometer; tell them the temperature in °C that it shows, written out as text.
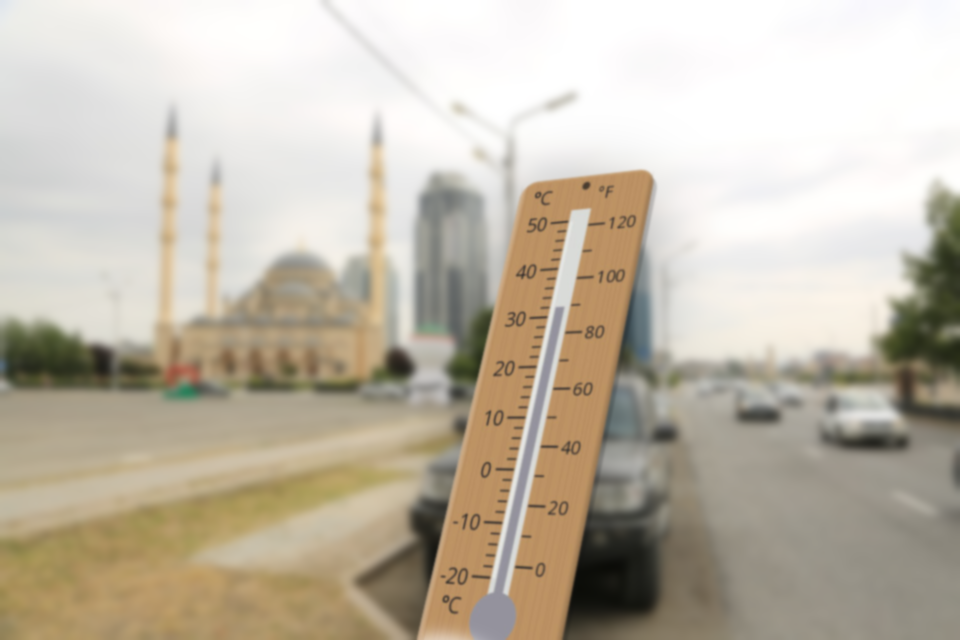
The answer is 32 °C
